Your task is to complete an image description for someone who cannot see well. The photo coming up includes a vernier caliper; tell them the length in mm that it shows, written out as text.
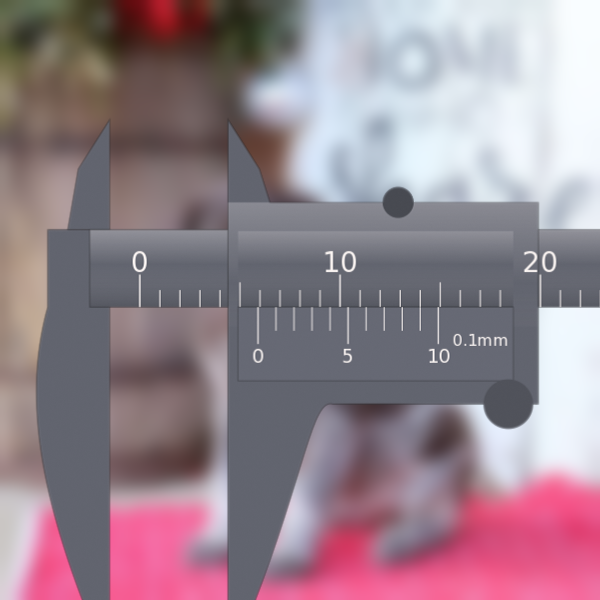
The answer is 5.9 mm
